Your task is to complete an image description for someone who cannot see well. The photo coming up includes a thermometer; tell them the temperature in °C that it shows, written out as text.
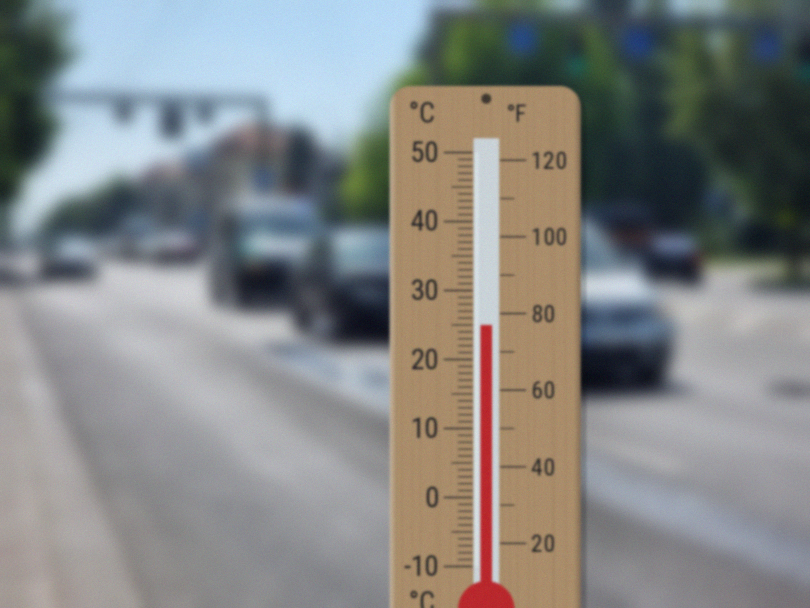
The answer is 25 °C
